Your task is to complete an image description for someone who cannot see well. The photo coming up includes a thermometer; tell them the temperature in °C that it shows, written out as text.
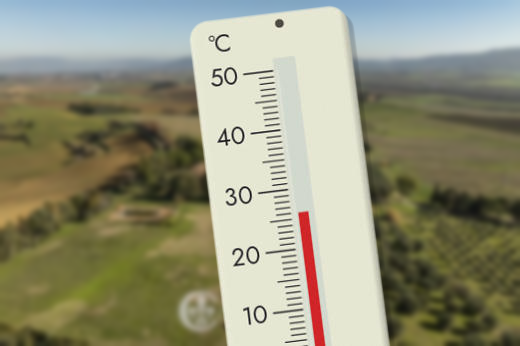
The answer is 26 °C
